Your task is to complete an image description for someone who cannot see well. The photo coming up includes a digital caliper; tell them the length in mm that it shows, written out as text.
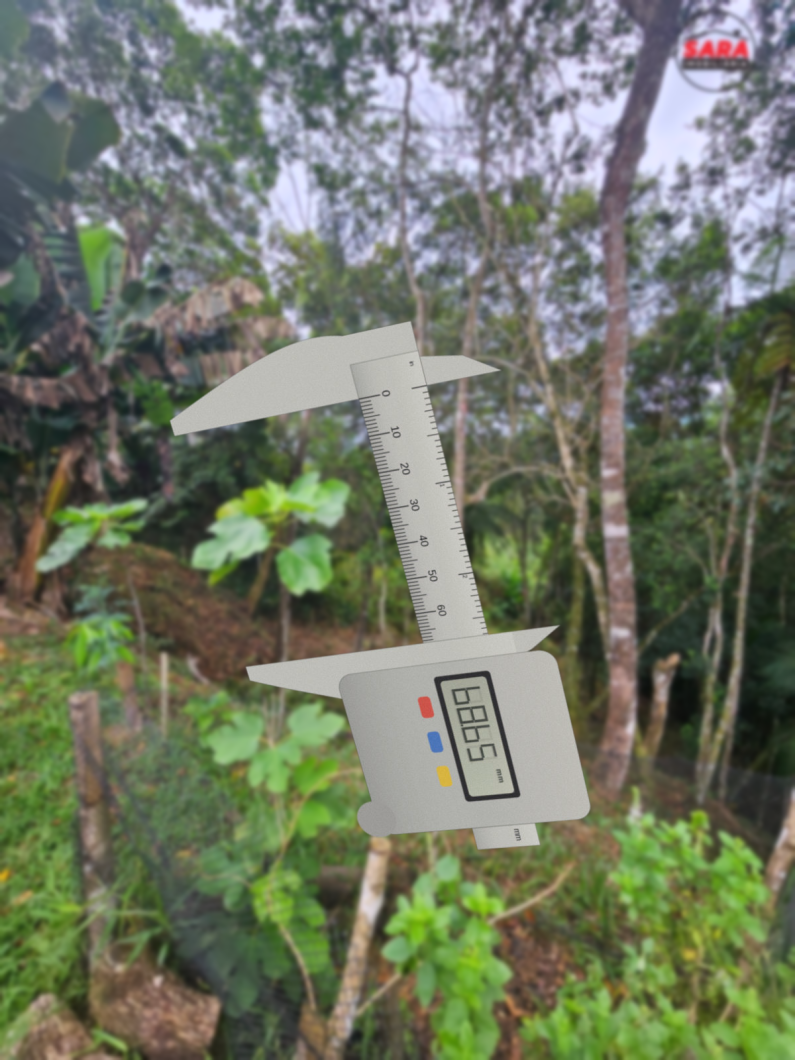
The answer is 68.65 mm
